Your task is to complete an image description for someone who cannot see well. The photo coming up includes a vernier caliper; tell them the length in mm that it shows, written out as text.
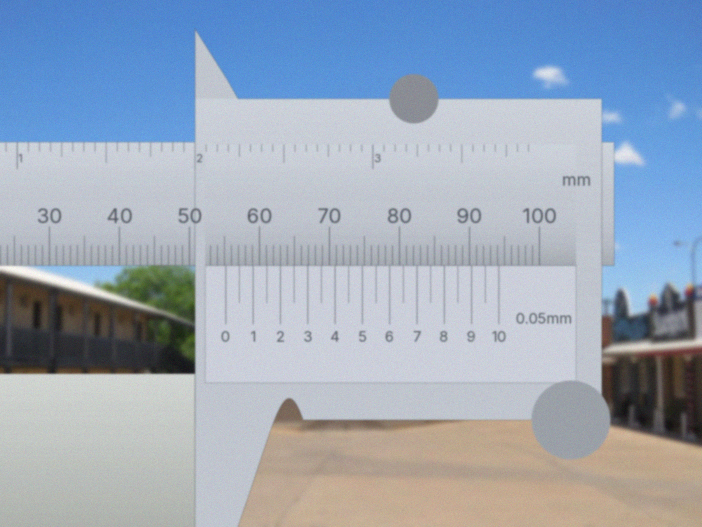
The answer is 55.2 mm
